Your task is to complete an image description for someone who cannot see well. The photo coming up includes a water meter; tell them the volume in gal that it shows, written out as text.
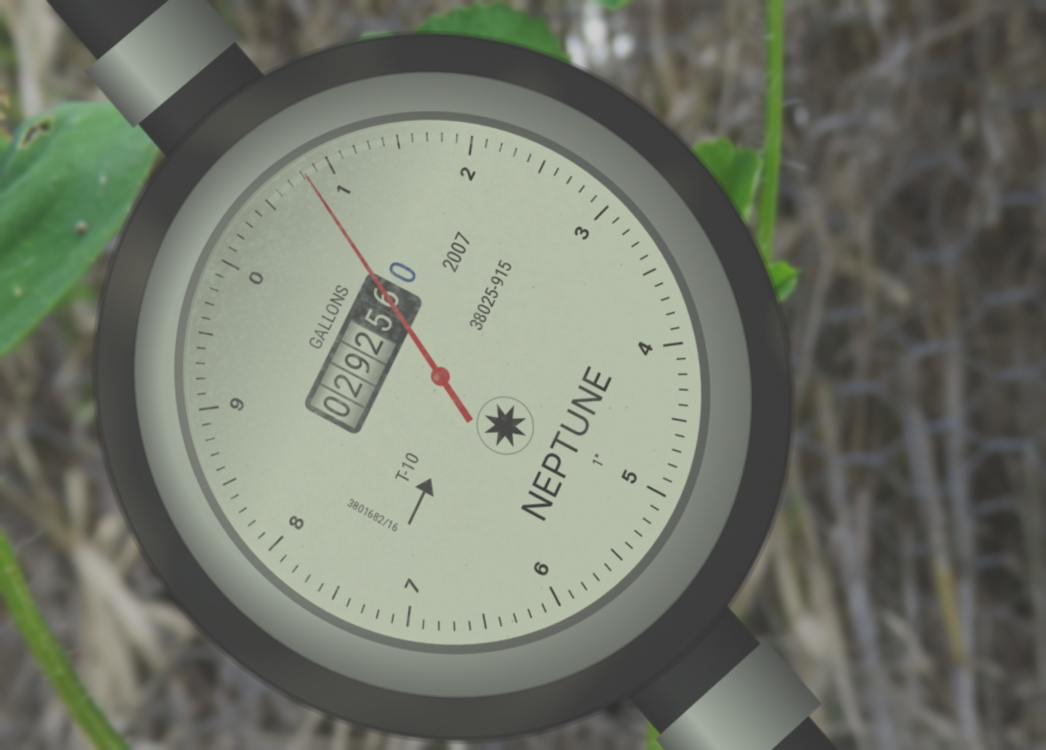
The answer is 292560.8 gal
